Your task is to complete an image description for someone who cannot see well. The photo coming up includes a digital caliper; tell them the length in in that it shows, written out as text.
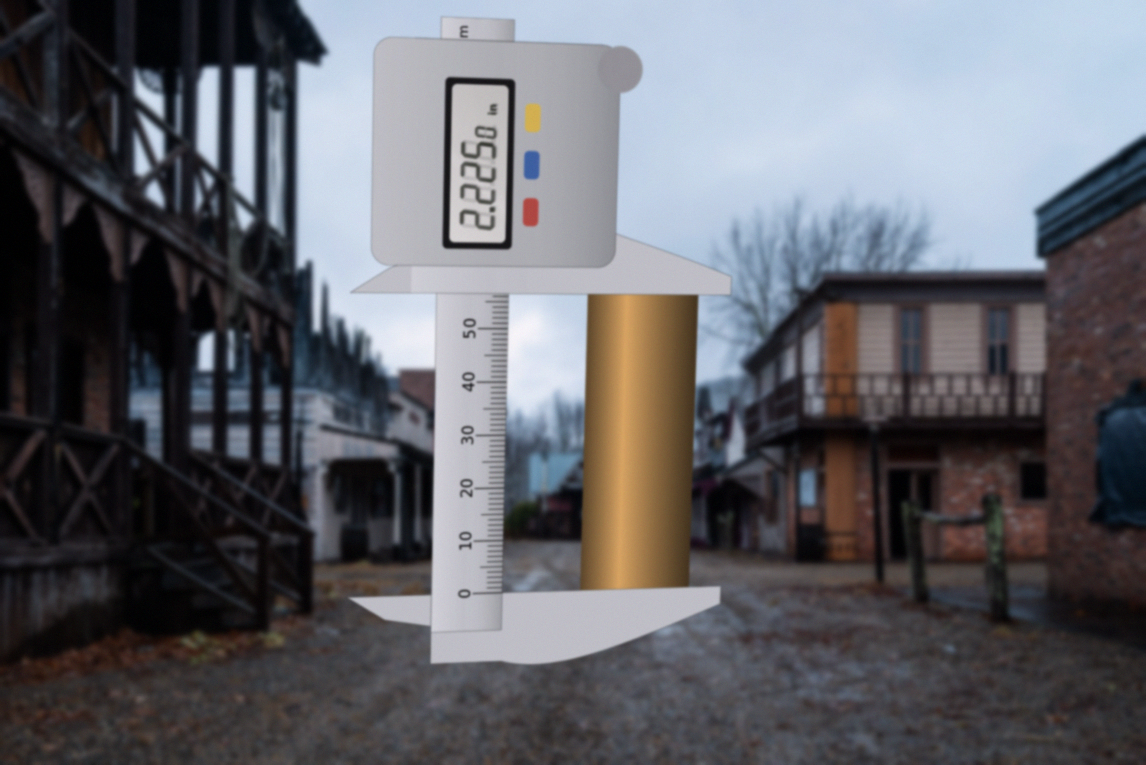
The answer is 2.2250 in
